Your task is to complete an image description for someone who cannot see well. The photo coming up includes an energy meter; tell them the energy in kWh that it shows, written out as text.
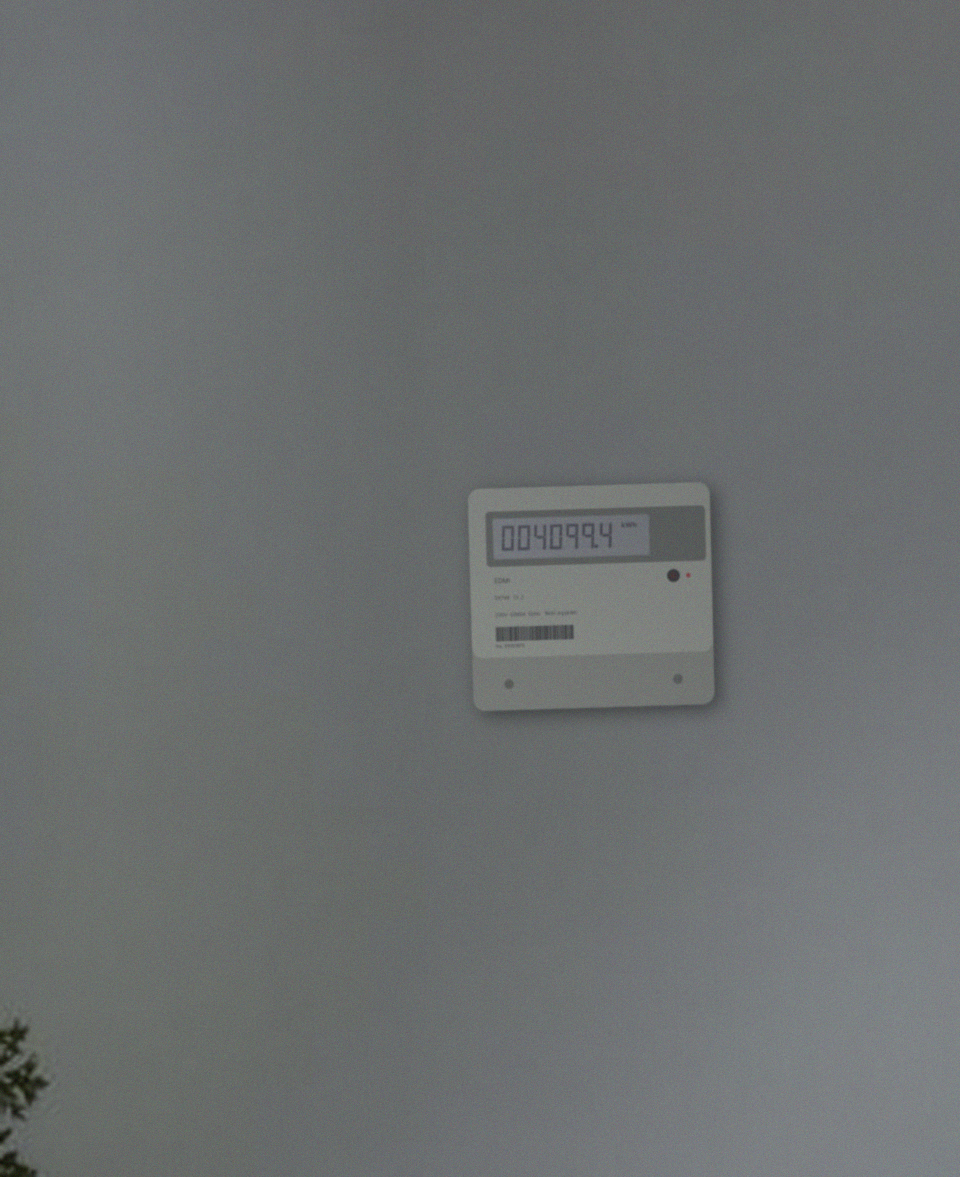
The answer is 4099.4 kWh
